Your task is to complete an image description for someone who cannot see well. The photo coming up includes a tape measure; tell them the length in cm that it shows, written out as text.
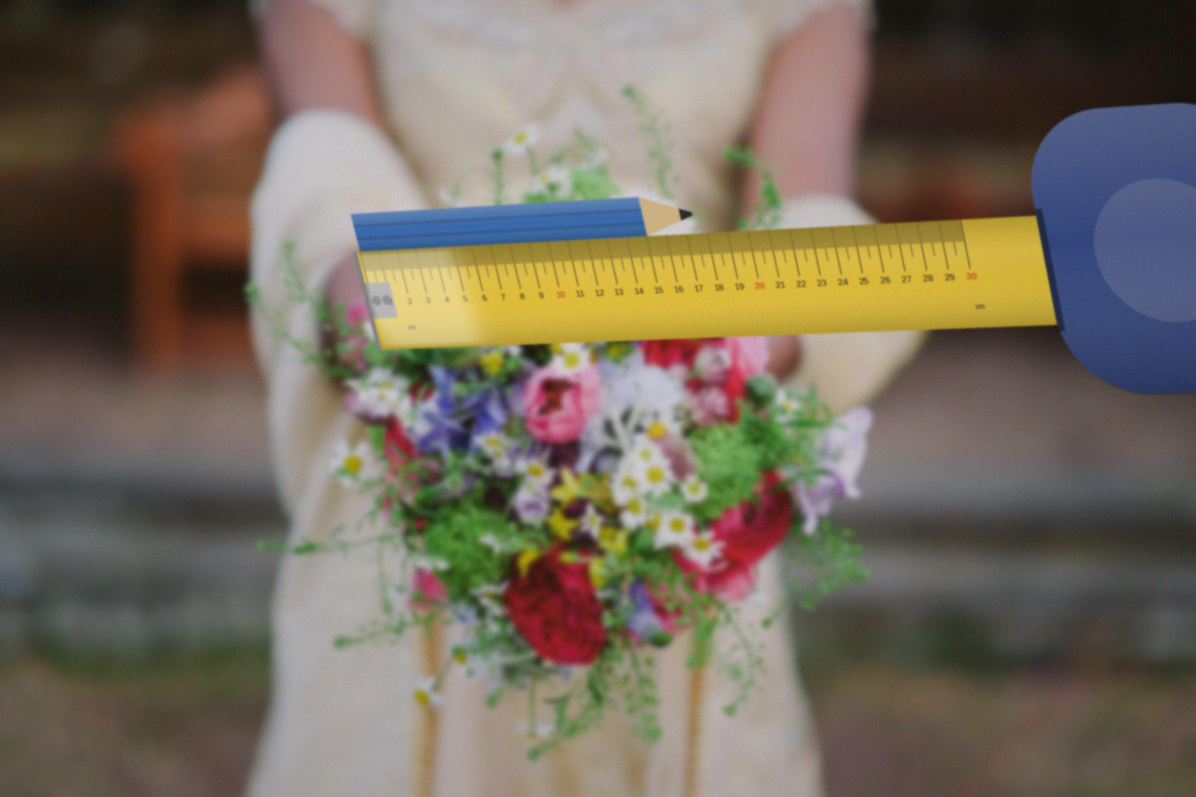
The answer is 17.5 cm
